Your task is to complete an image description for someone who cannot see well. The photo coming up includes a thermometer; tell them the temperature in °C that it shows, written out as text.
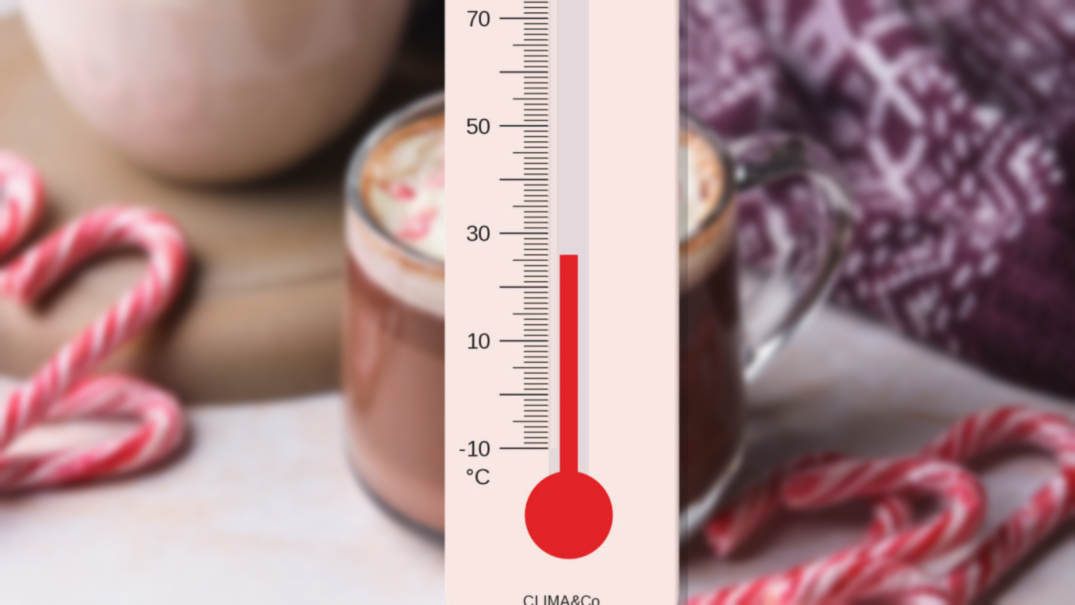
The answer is 26 °C
